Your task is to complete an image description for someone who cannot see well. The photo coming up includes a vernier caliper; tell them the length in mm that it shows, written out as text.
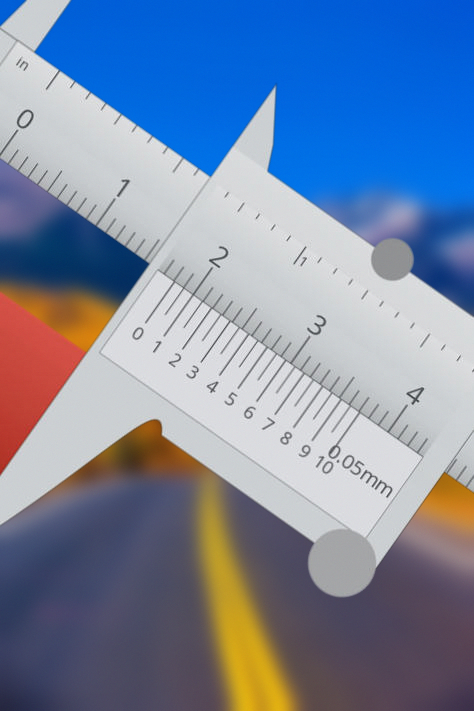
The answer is 18.1 mm
